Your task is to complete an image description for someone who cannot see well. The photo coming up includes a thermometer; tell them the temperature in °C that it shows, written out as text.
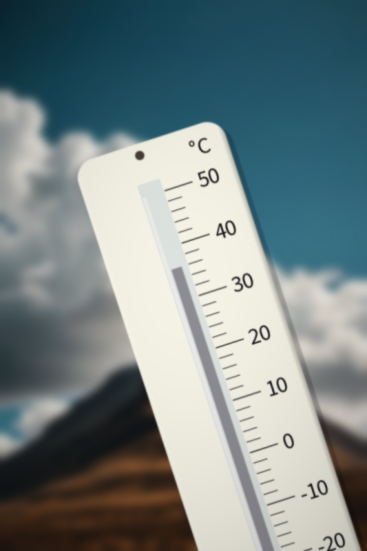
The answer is 36 °C
